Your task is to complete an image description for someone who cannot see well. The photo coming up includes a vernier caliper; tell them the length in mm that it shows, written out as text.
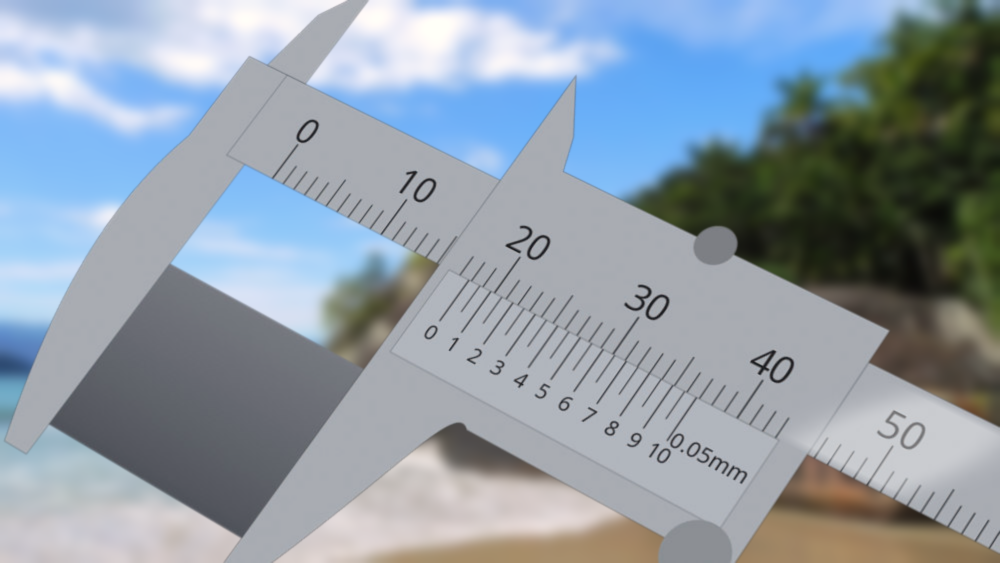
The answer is 17.8 mm
